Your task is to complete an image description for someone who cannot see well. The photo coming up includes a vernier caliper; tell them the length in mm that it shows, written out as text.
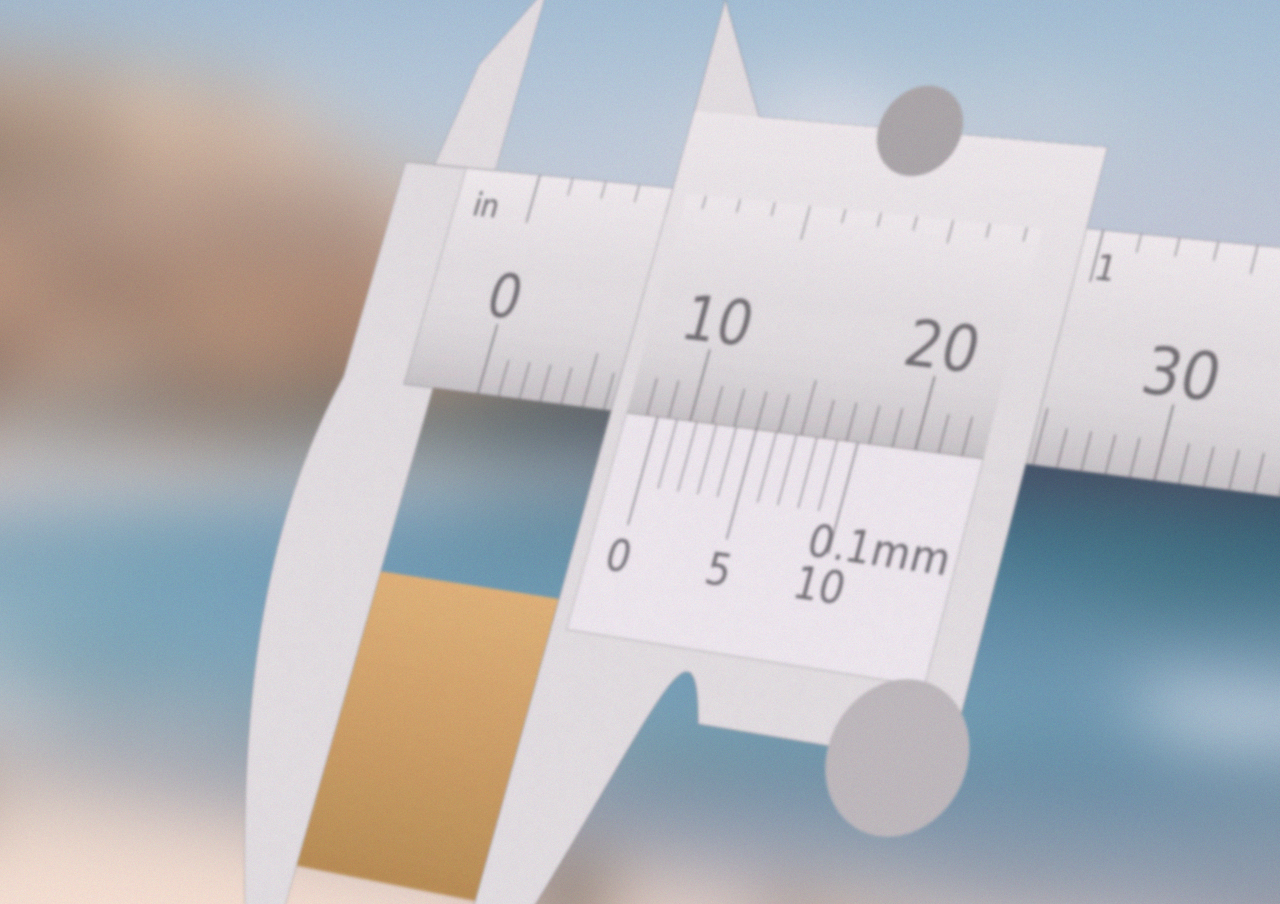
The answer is 8.5 mm
